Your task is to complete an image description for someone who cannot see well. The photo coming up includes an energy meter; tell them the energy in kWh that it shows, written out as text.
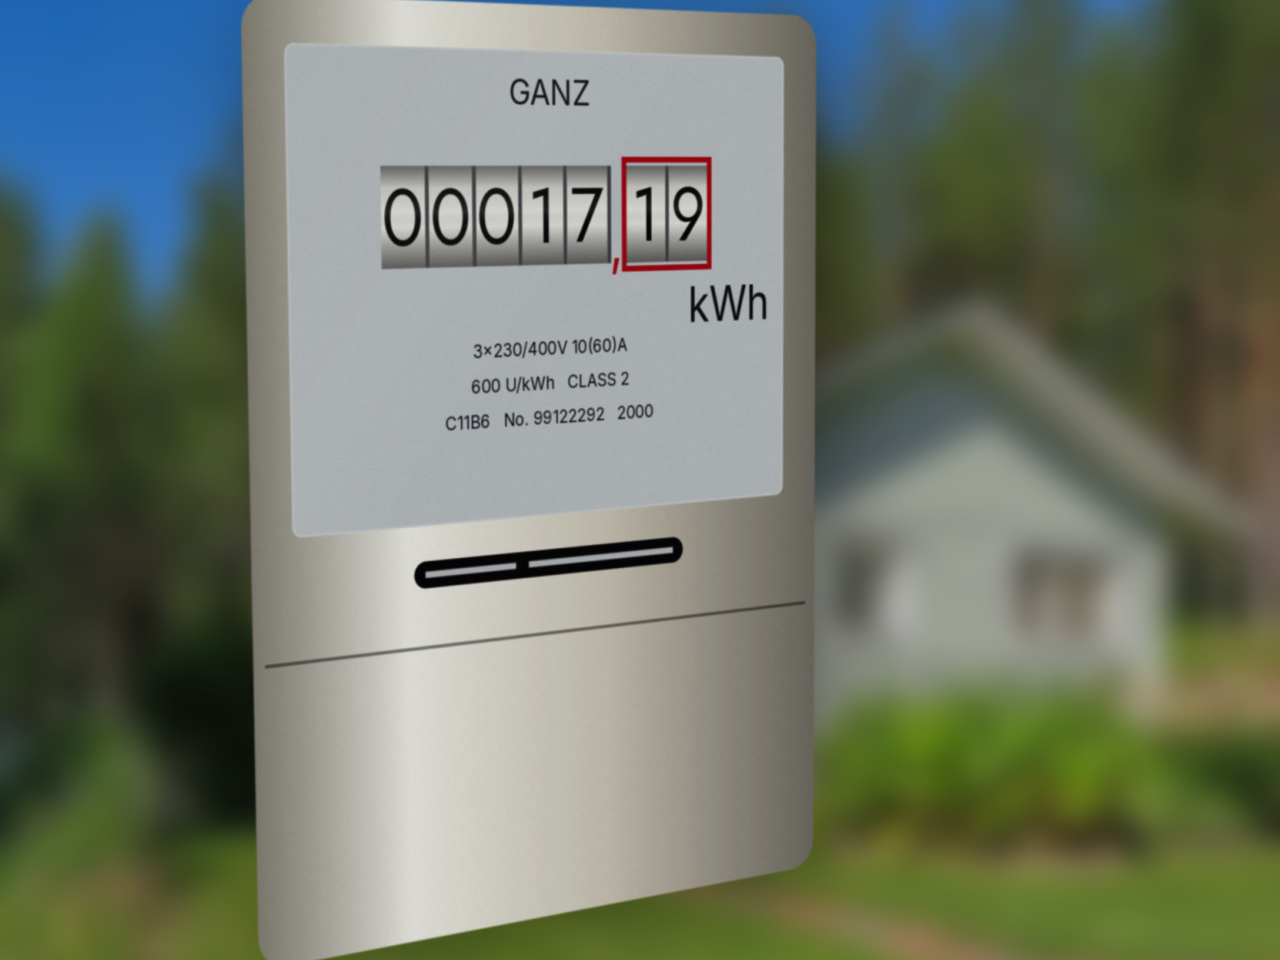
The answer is 17.19 kWh
